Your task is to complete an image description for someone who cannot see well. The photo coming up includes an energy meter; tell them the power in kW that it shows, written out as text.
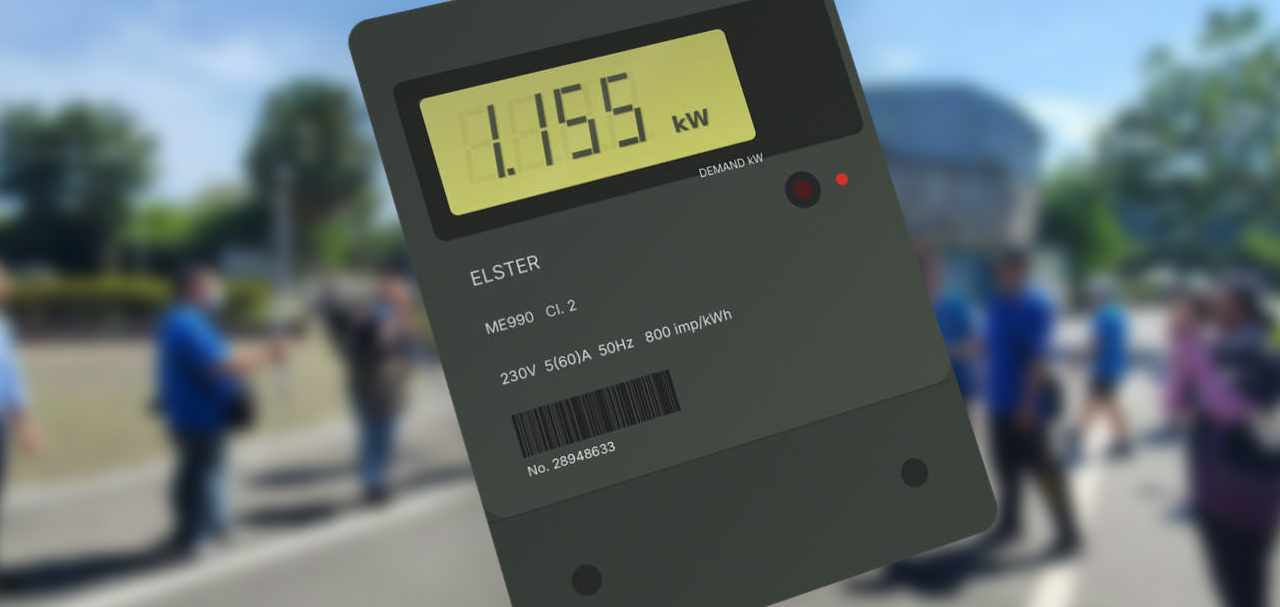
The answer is 1.155 kW
